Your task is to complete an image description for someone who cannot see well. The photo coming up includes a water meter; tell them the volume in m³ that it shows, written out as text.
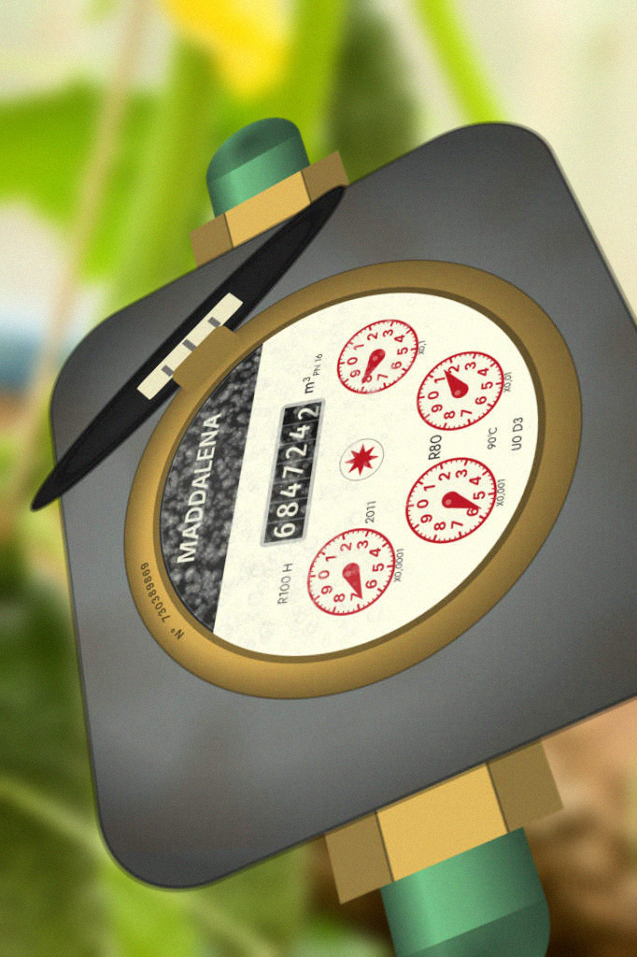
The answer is 6847241.8156 m³
